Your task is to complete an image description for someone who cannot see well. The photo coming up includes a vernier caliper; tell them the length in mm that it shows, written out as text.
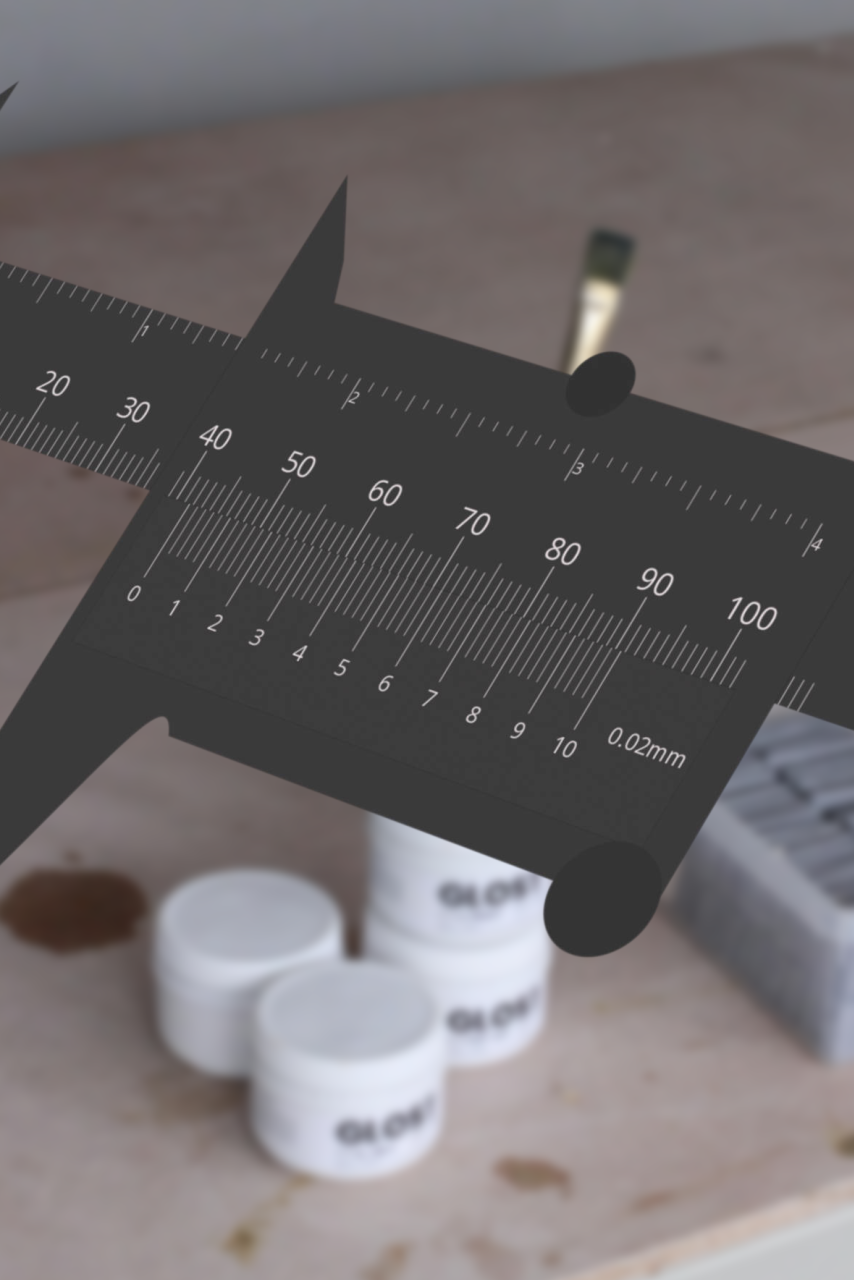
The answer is 41.6 mm
